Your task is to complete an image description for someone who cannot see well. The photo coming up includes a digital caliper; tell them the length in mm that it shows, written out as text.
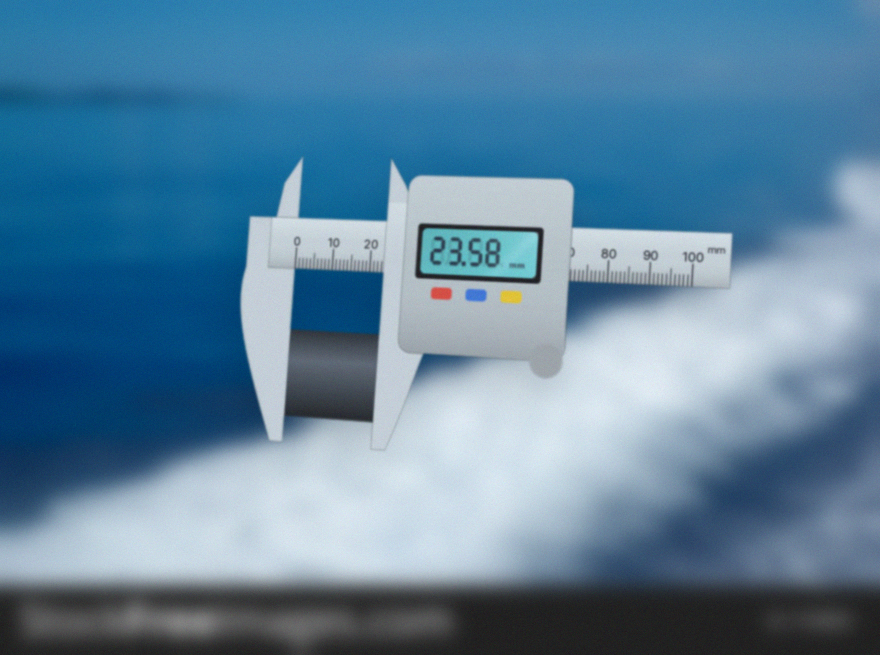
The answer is 23.58 mm
